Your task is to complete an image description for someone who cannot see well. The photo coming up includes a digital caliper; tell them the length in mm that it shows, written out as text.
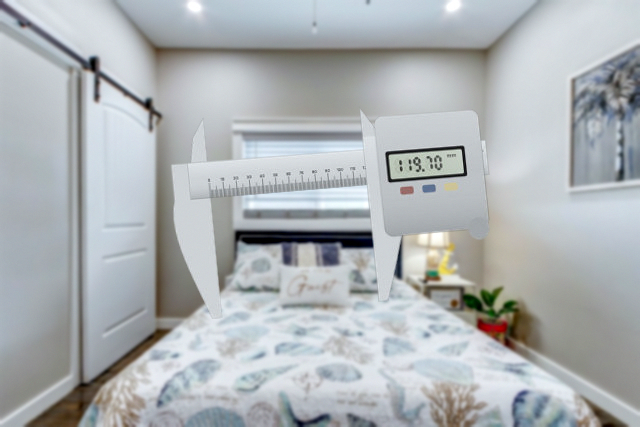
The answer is 119.70 mm
